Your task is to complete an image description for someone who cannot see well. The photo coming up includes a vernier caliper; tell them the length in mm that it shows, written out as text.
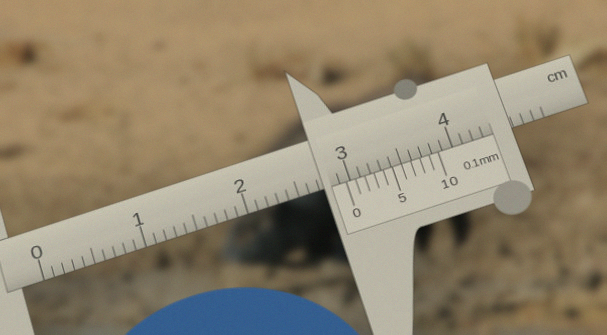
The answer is 29.6 mm
